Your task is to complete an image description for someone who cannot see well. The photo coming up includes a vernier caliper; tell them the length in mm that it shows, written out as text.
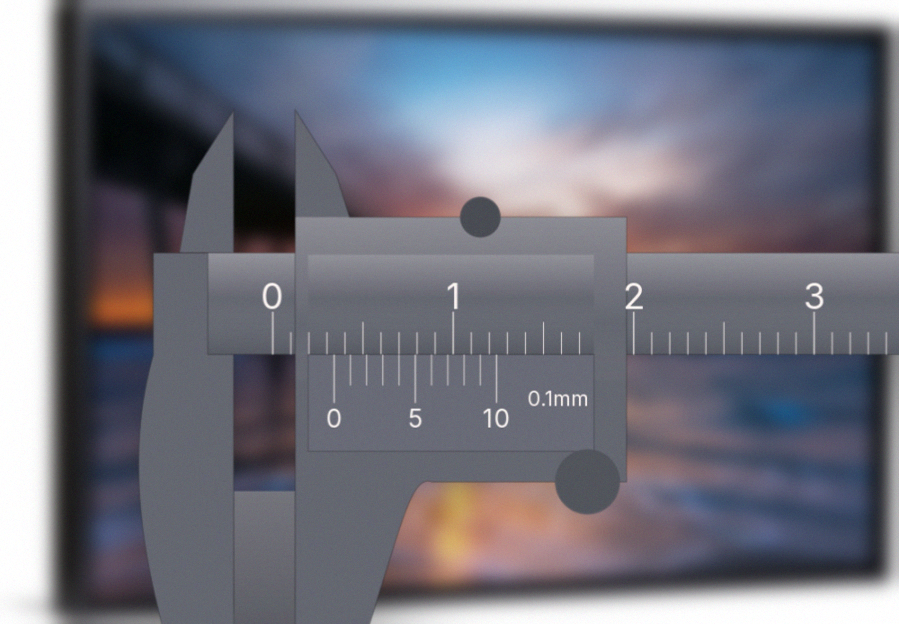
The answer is 3.4 mm
